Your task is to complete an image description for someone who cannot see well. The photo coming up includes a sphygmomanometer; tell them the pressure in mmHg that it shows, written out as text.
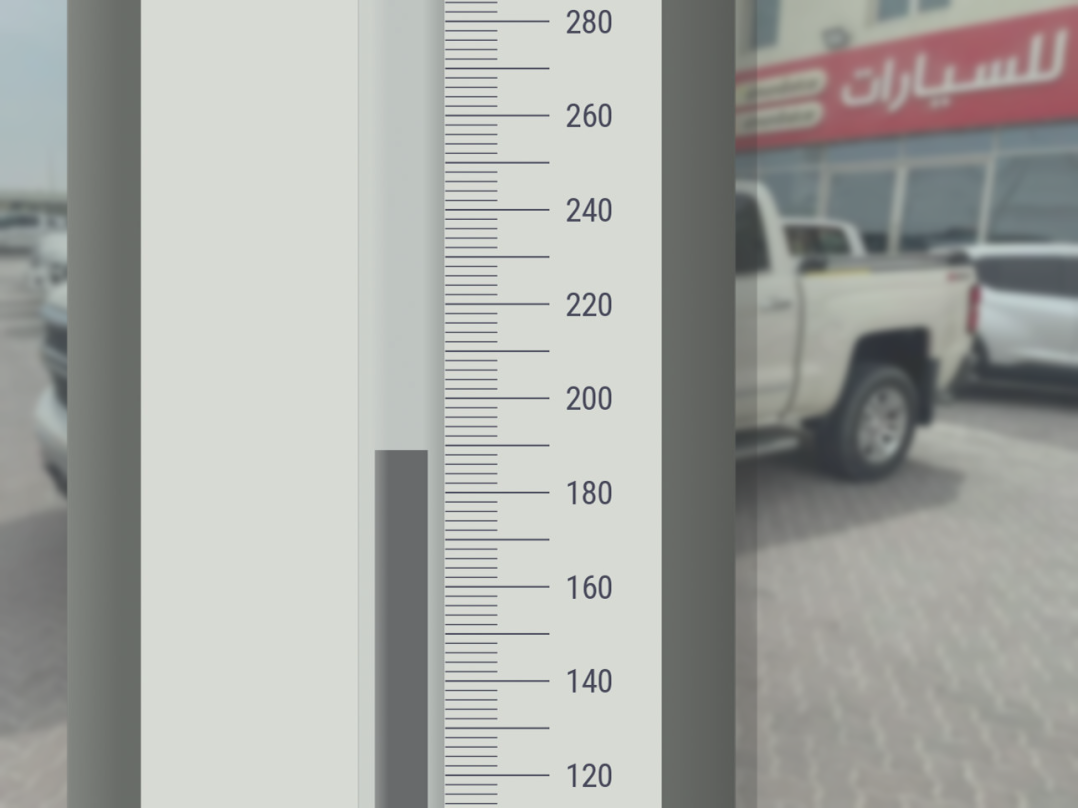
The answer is 189 mmHg
